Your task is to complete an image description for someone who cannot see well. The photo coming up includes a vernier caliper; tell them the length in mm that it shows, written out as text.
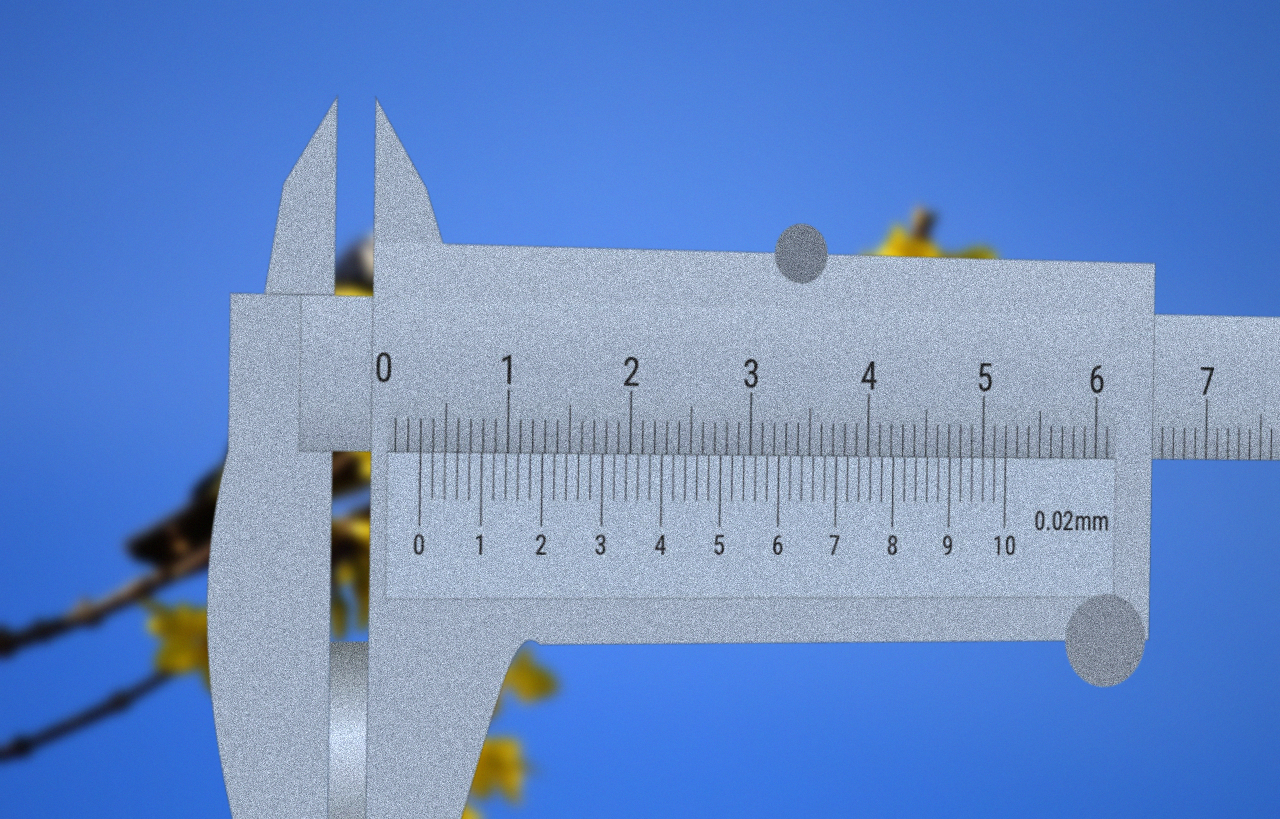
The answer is 3.0 mm
